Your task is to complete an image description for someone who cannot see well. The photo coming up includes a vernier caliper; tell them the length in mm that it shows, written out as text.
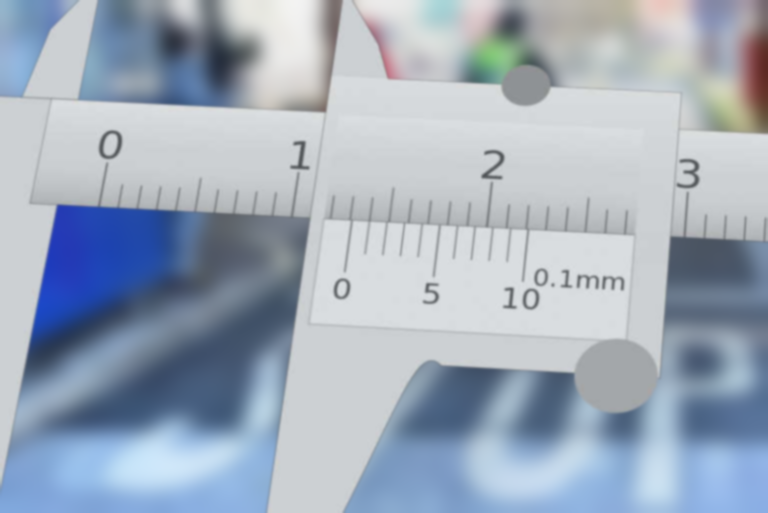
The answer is 13.1 mm
